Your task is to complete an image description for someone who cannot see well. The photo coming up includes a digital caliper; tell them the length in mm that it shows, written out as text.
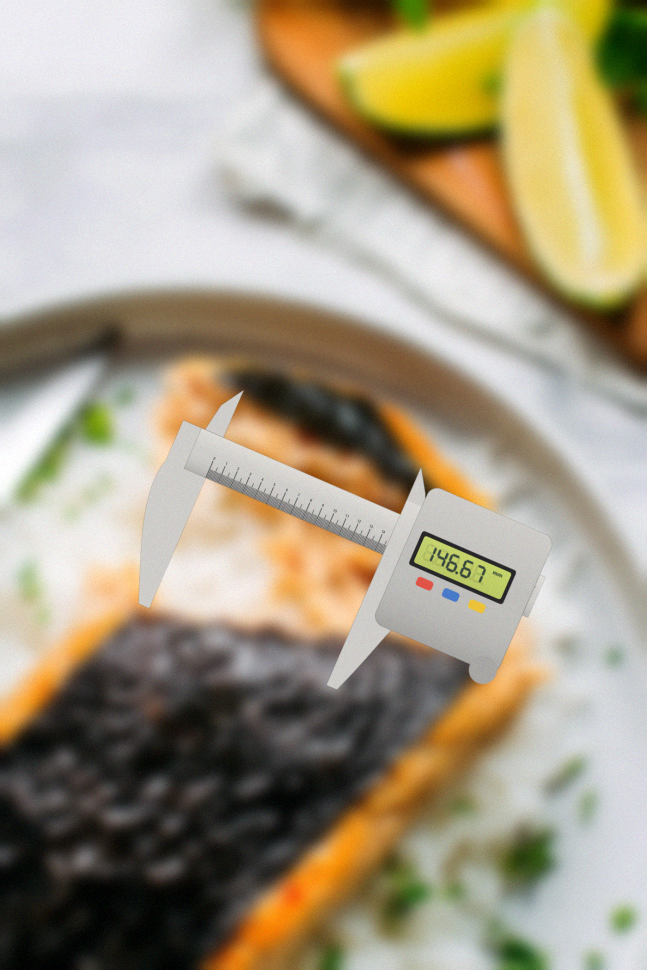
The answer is 146.67 mm
